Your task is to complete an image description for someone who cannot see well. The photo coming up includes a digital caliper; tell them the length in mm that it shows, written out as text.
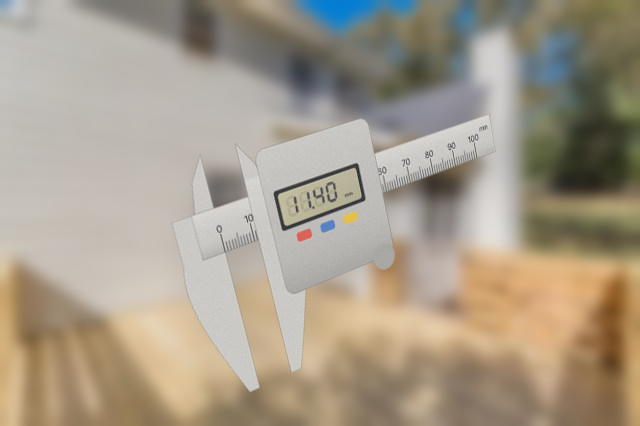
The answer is 11.40 mm
